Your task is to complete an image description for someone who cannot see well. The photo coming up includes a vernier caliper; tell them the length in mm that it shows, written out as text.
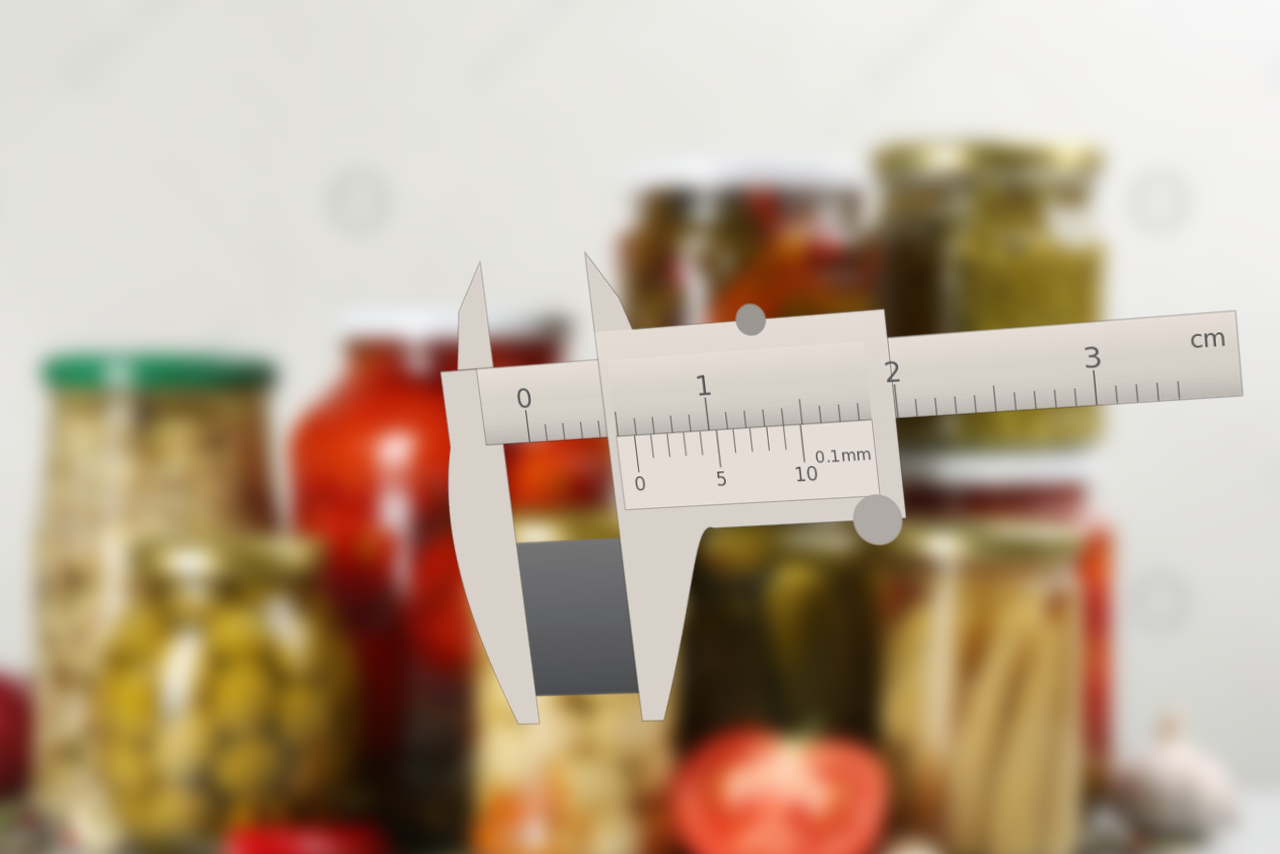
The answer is 5.9 mm
